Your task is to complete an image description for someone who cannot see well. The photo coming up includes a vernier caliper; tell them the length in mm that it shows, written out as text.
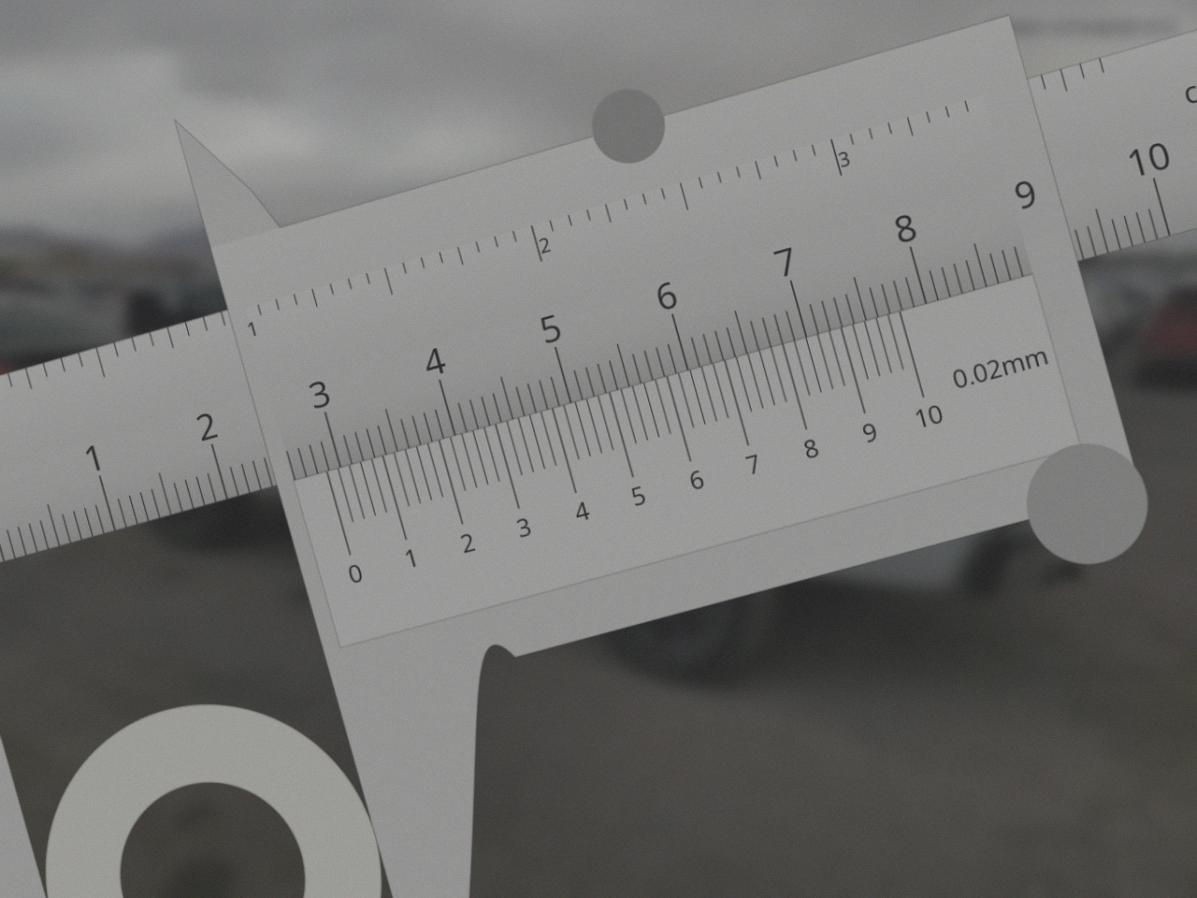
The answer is 28.8 mm
